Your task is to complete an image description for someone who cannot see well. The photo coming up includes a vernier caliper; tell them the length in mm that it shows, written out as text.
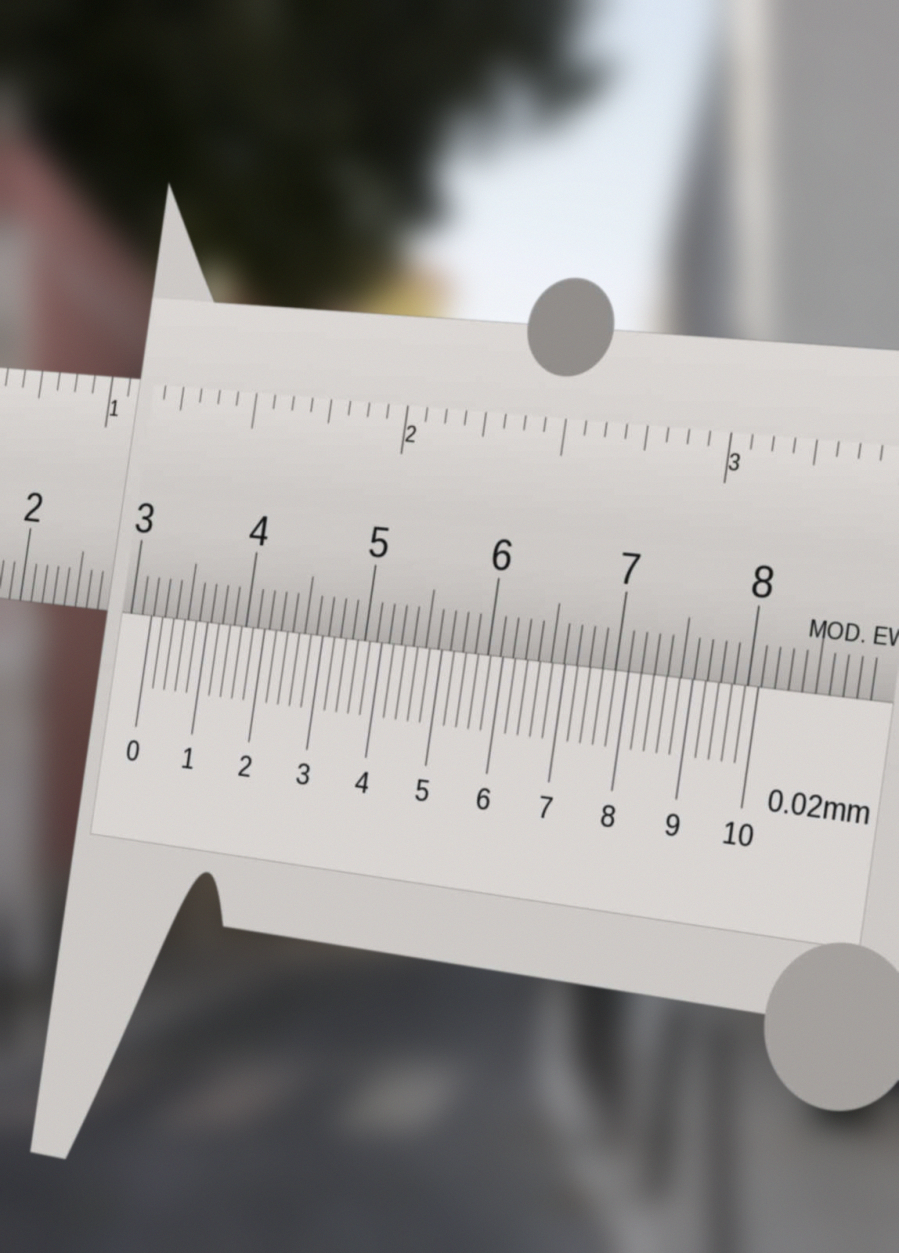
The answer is 31.8 mm
